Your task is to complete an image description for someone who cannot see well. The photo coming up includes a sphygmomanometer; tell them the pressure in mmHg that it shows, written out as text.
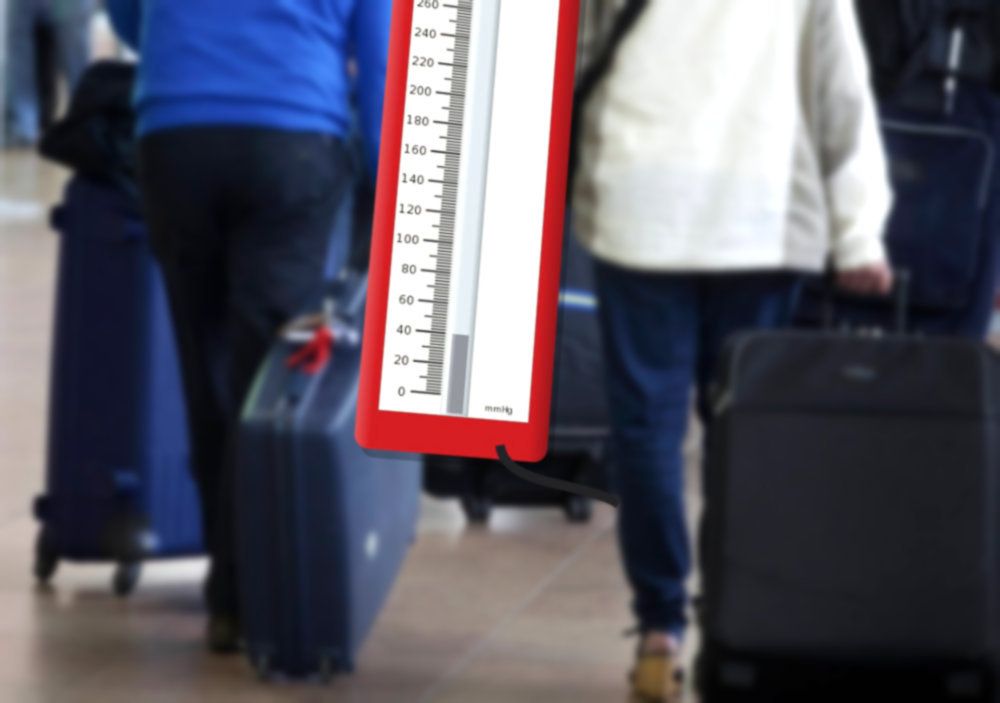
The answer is 40 mmHg
